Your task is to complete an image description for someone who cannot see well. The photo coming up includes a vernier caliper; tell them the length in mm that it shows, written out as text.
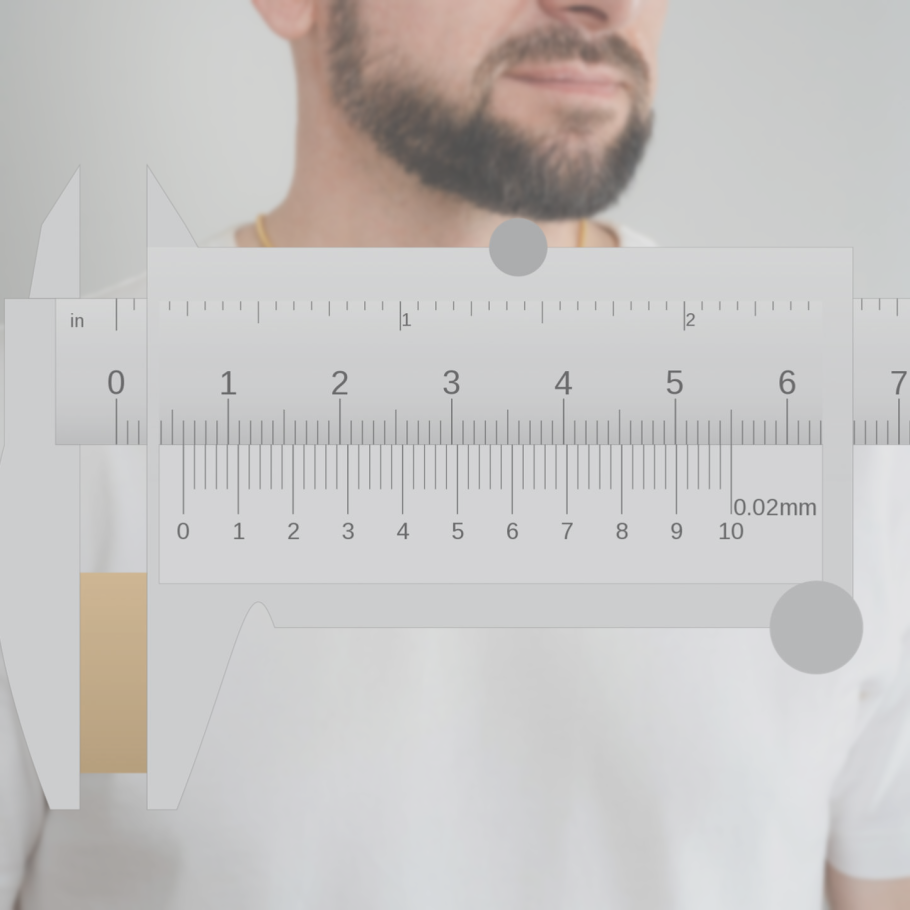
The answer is 6.0 mm
